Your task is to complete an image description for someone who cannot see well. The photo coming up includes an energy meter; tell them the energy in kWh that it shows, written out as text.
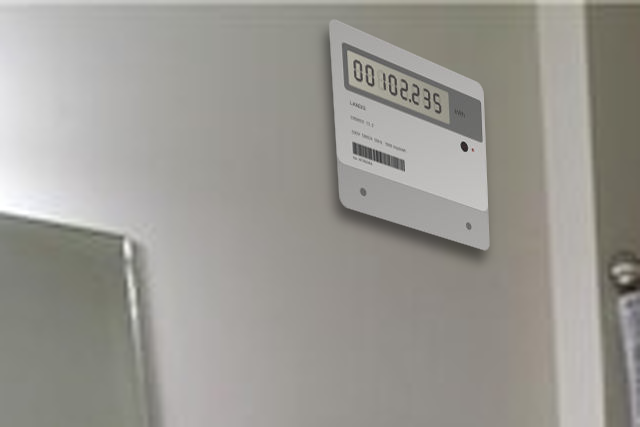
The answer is 102.235 kWh
